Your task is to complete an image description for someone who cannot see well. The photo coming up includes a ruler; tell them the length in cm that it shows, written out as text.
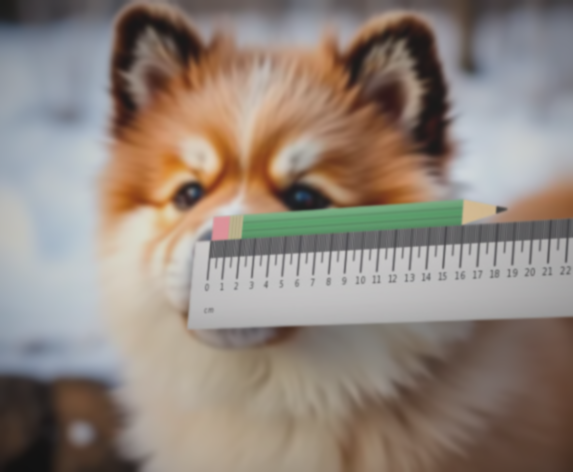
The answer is 18.5 cm
